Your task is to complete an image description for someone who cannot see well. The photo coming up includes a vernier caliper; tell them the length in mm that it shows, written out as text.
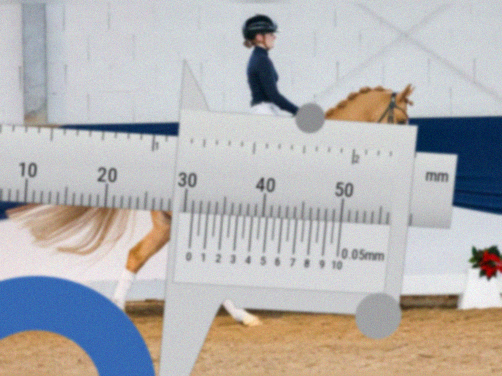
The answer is 31.0 mm
